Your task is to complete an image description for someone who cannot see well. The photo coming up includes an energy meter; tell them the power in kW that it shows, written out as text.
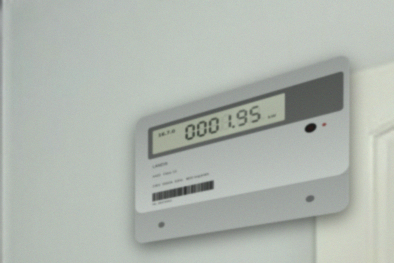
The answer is 1.95 kW
